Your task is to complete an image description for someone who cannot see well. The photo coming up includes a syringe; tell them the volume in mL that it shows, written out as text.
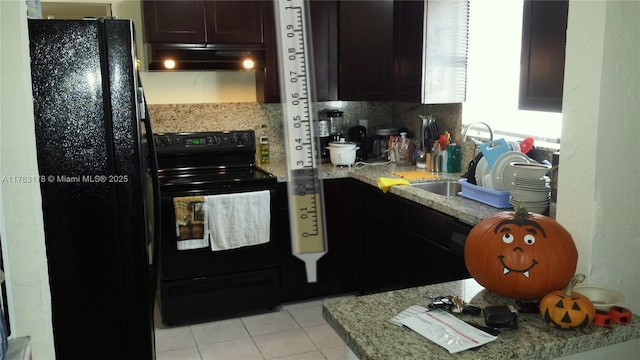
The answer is 0.18 mL
